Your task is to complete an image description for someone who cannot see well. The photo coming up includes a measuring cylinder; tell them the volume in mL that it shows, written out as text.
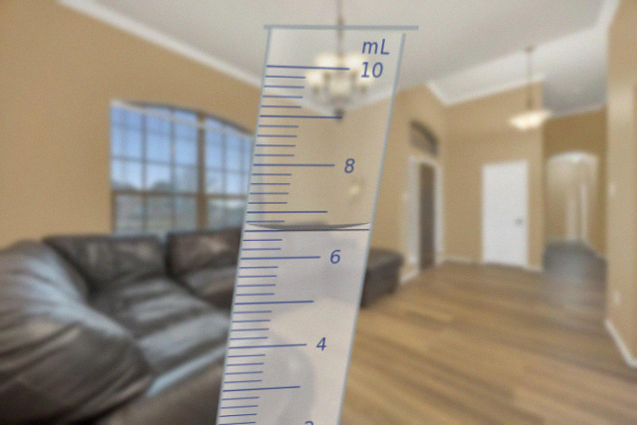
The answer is 6.6 mL
